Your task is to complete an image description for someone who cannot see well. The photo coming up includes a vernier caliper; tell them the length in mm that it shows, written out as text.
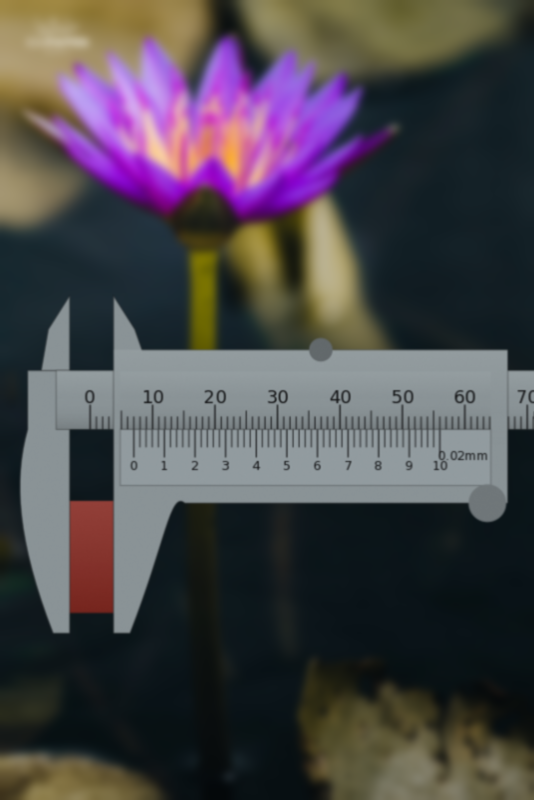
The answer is 7.0 mm
